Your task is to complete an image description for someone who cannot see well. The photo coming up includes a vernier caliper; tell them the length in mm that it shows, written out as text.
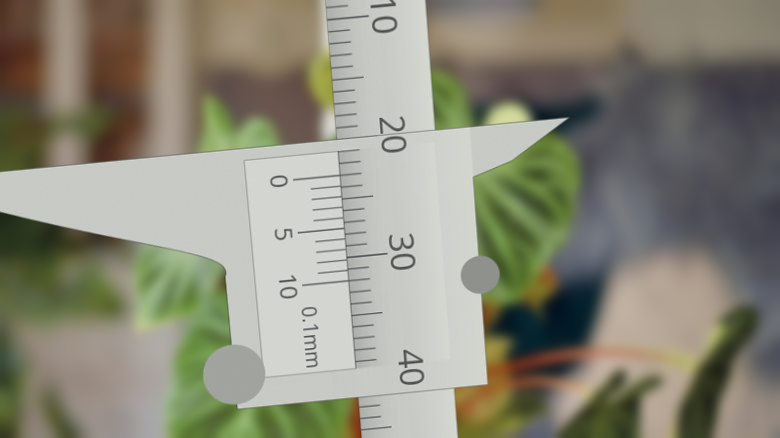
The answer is 23.0 mm
